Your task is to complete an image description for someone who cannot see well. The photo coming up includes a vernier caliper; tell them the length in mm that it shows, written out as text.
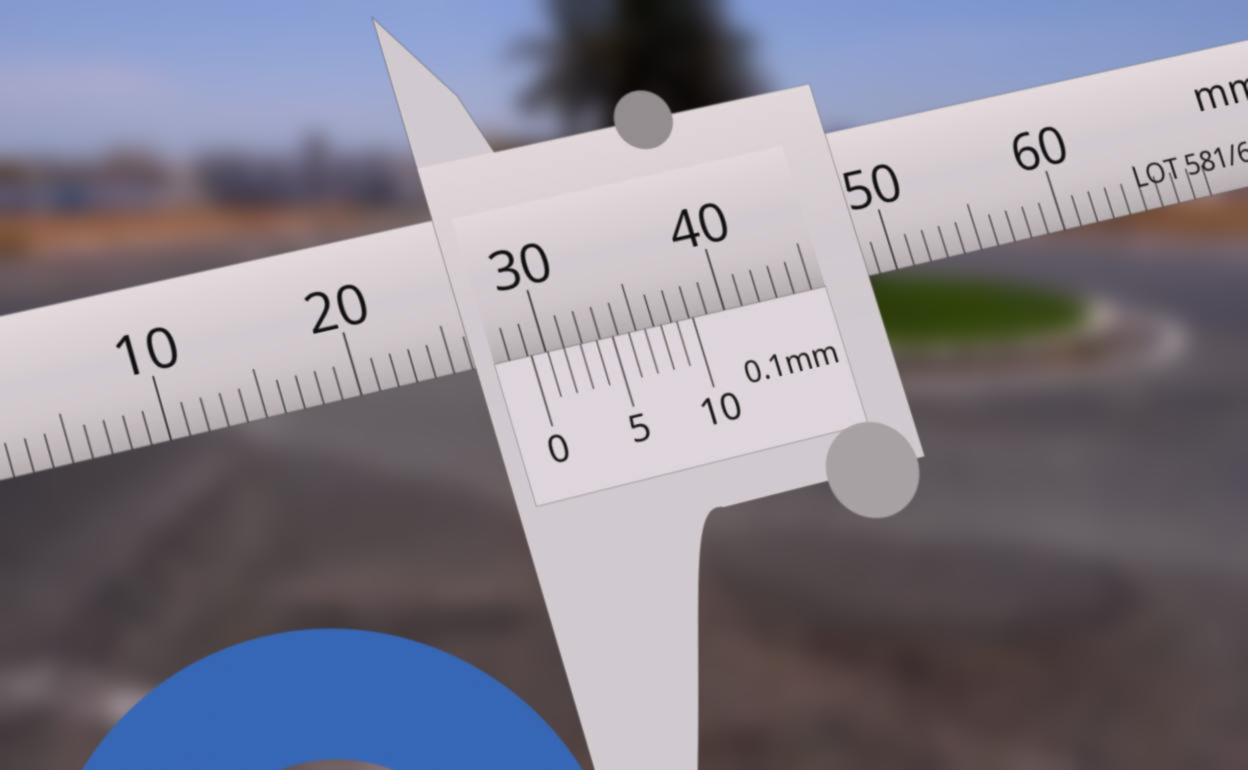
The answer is 29.2 mm
